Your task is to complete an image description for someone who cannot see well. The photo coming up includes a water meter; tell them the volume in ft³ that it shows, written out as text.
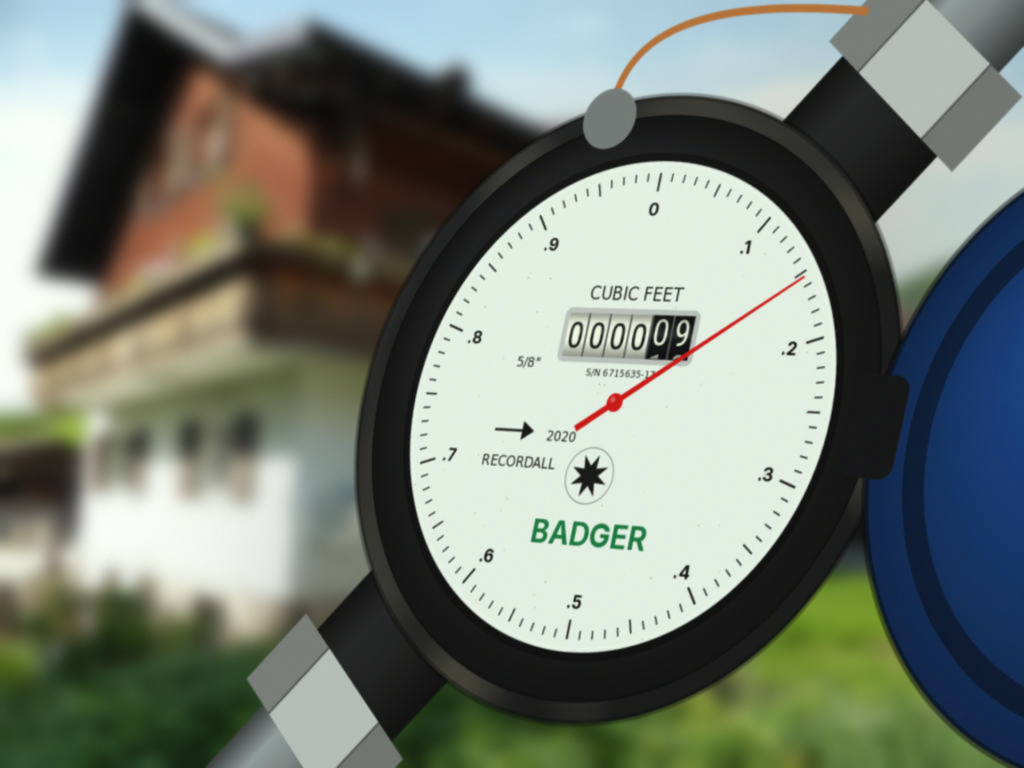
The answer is 9.15 ft³
